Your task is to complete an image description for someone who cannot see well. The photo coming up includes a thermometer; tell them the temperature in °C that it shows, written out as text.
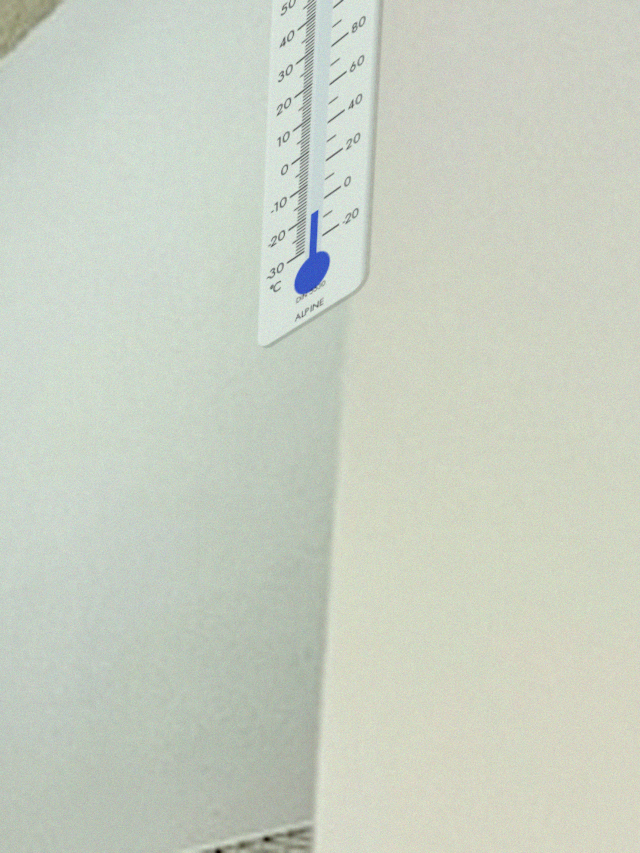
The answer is -20 °C
